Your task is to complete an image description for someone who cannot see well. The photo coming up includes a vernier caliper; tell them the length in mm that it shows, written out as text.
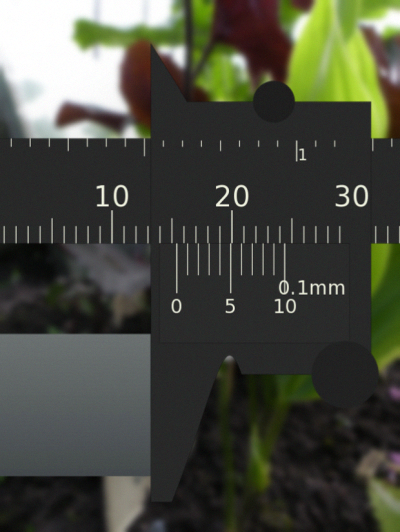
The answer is 15.4 mm
